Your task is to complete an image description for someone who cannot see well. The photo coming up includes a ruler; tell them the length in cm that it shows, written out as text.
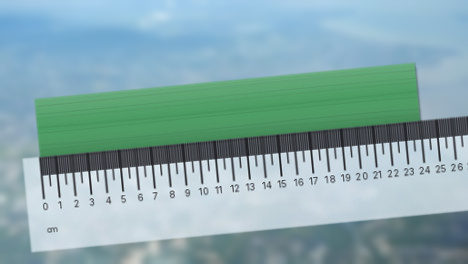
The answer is 24 cm
